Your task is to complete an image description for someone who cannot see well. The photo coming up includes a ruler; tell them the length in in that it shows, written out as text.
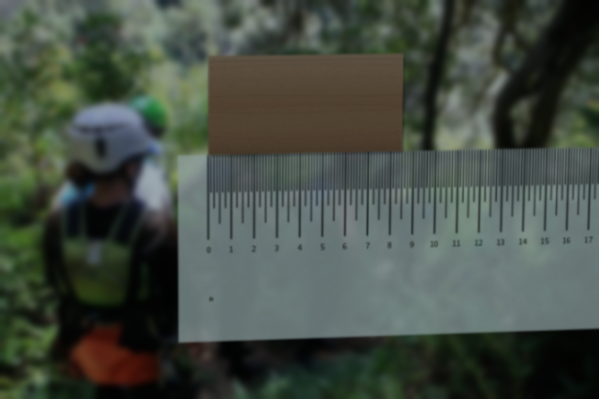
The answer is 8.5 in
